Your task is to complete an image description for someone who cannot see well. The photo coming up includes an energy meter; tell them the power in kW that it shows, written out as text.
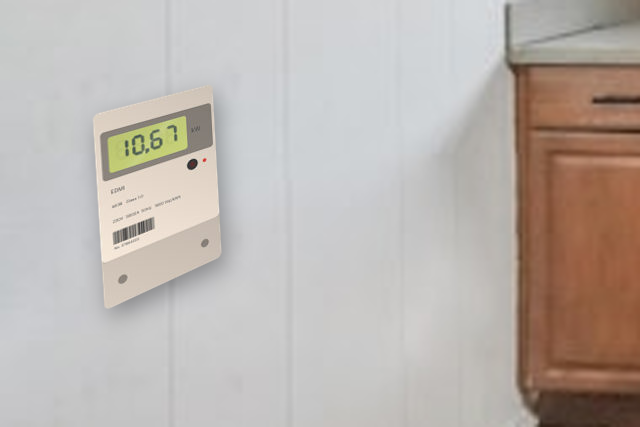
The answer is 10.67 kW
